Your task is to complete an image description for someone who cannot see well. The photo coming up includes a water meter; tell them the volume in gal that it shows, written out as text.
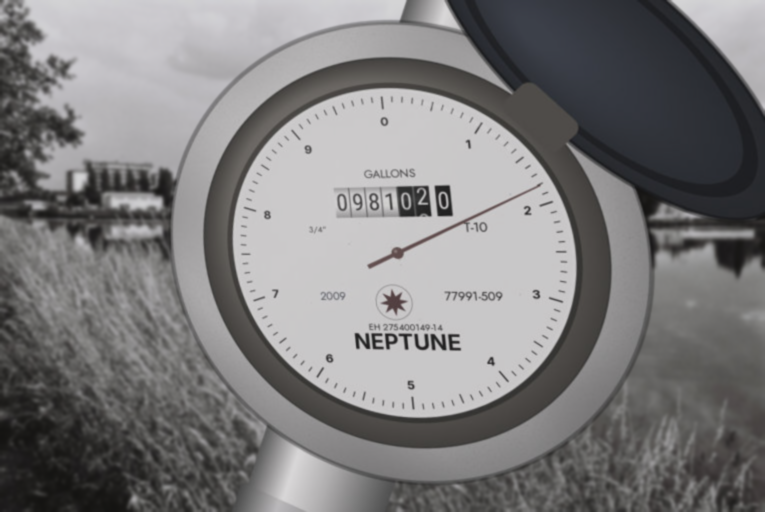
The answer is 981021.8 gal
